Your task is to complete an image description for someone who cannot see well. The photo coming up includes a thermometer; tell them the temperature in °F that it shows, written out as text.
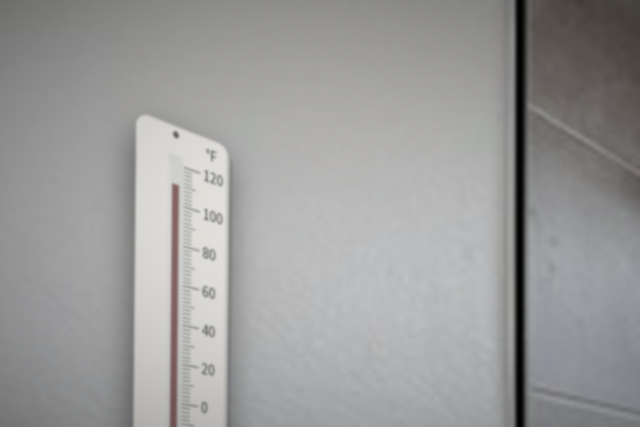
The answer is 110 °F
